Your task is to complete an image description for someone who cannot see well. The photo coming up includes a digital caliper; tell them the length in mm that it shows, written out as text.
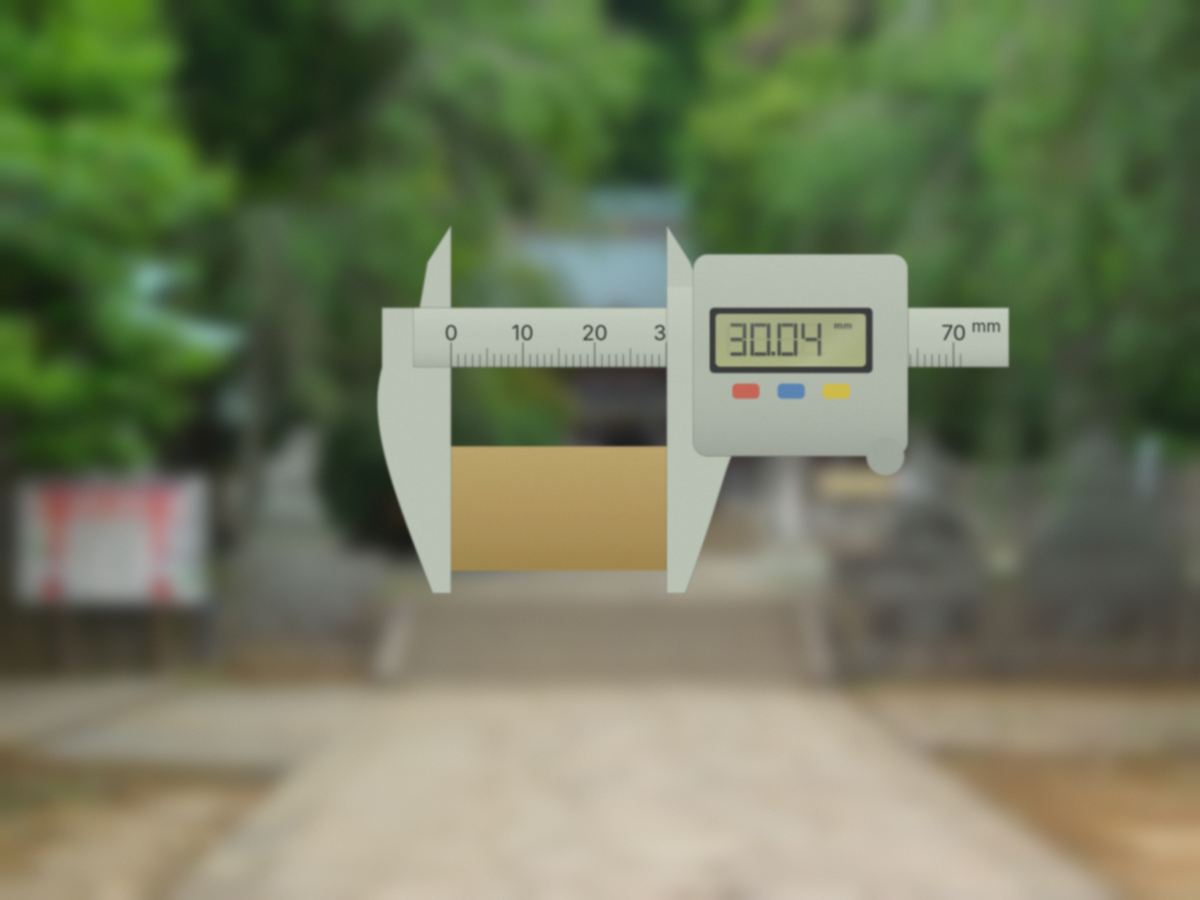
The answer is 30.04 mm
